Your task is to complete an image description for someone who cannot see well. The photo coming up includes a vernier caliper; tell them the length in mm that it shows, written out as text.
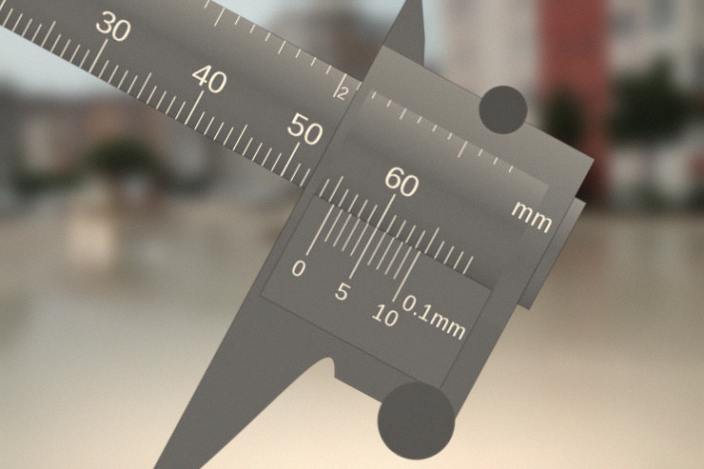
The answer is 55.5 mm
